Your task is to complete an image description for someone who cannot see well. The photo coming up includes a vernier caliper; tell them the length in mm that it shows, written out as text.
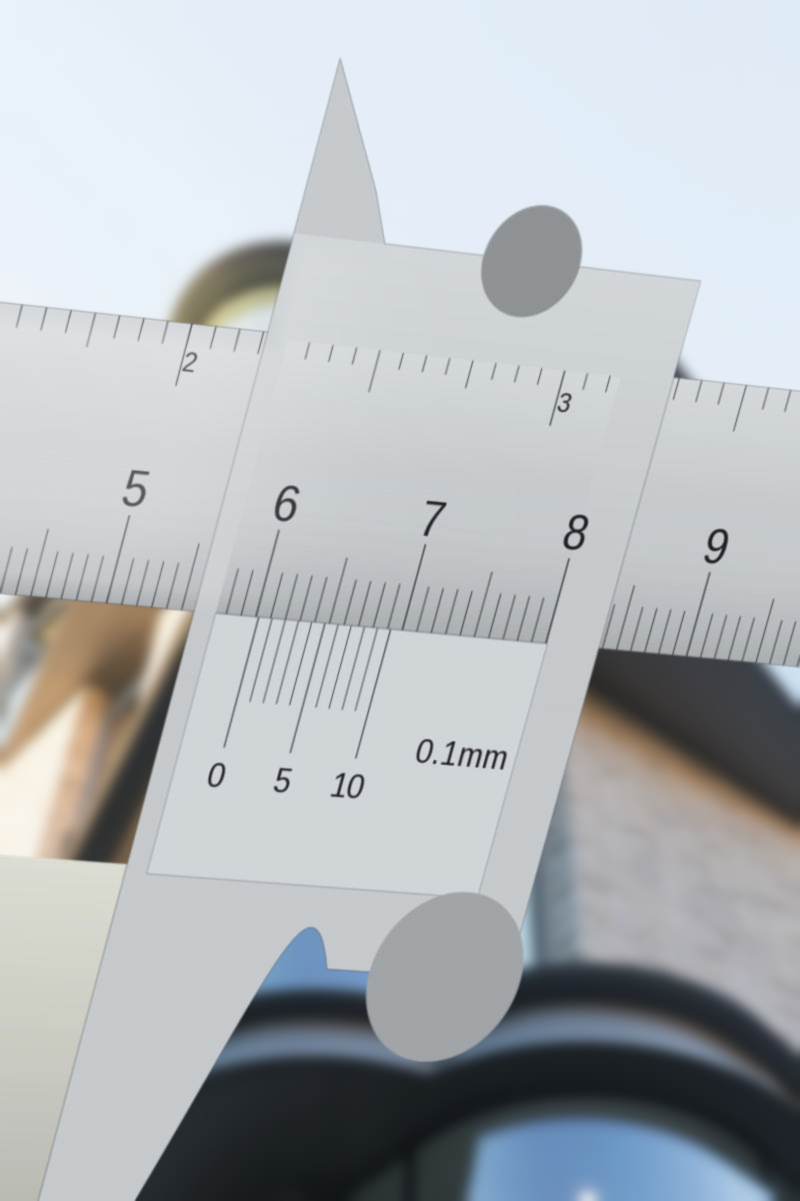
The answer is 60.2 mm
